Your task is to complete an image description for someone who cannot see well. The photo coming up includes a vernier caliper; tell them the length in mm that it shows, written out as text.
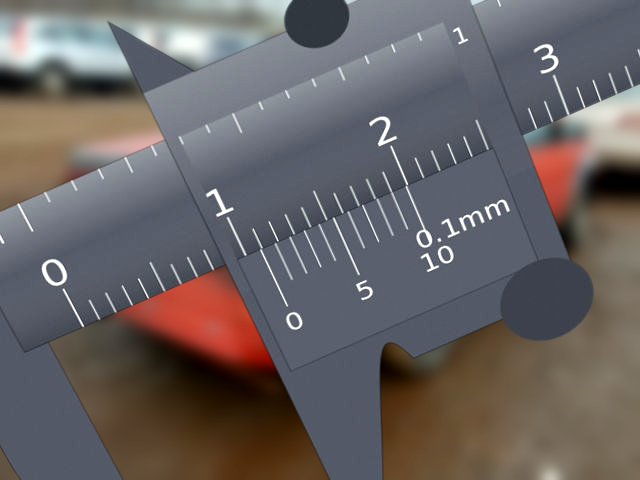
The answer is 10.9 mm
